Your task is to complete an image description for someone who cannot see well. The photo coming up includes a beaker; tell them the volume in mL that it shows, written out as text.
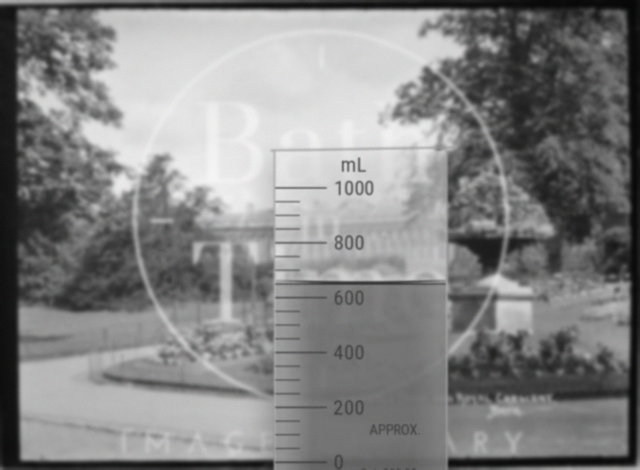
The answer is 650 mL
